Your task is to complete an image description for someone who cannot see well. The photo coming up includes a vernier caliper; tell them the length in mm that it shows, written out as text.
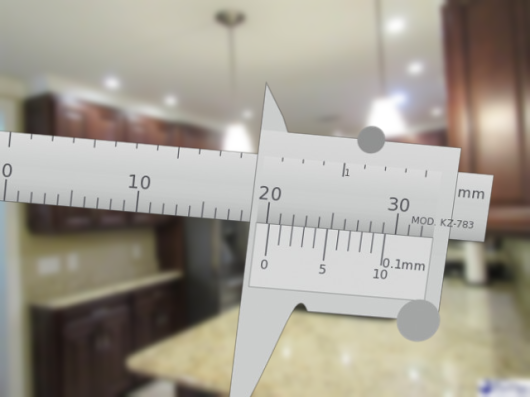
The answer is 20.2 mm
